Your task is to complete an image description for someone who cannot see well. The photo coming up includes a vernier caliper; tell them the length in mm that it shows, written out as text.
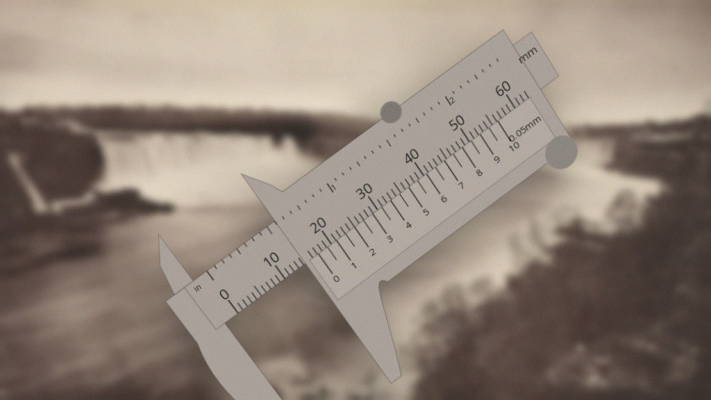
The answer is 17.2 mm
